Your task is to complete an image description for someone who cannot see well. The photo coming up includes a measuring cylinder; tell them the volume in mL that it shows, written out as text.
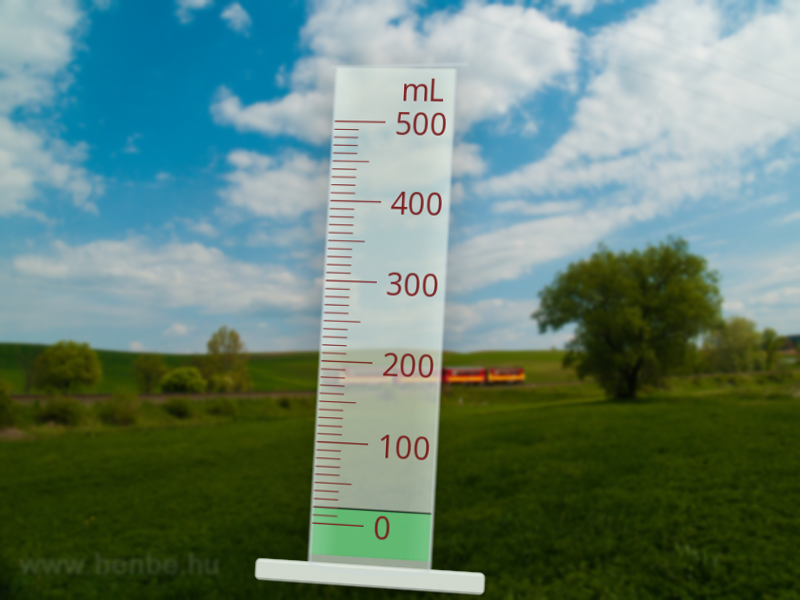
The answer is 20 mL
